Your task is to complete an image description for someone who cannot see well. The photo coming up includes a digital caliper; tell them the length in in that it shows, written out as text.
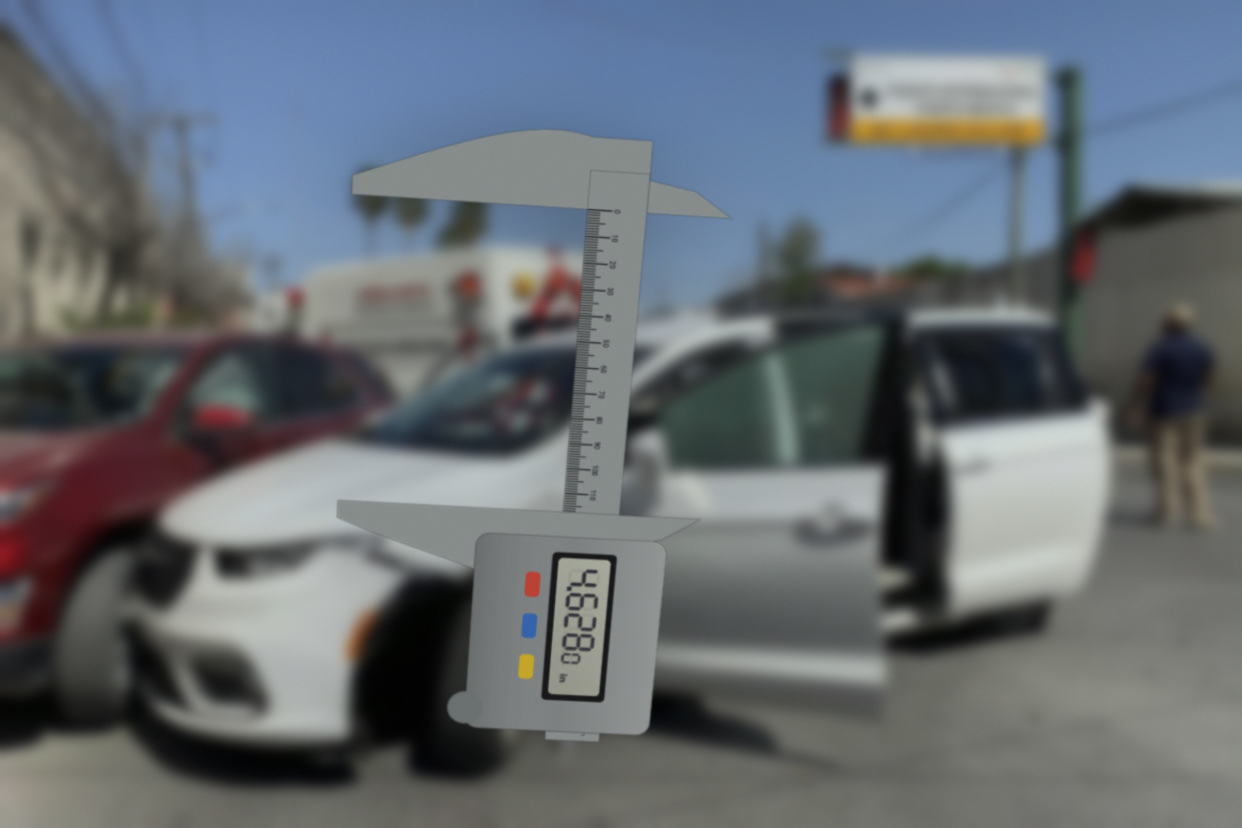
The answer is 4.6280 in
